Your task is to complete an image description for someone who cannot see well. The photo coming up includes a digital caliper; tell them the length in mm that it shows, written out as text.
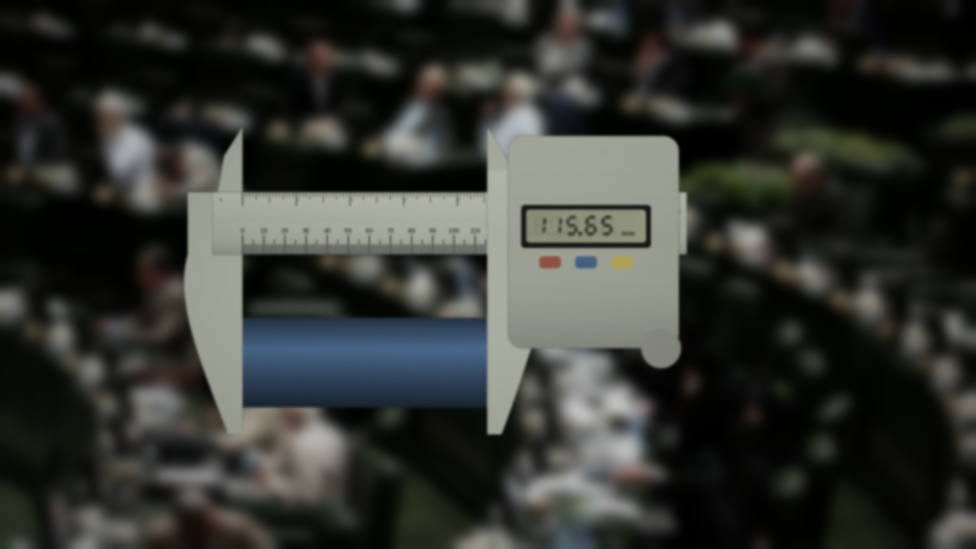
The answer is 115.65 mm
